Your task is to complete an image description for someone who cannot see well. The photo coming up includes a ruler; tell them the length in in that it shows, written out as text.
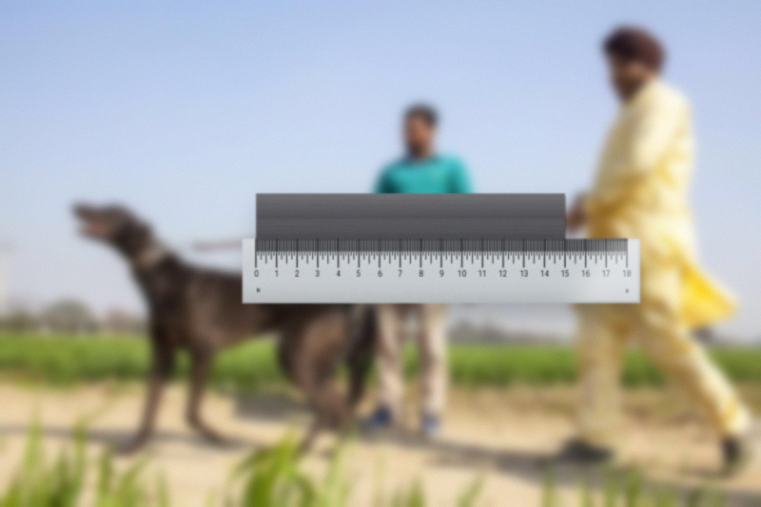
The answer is 15 in
